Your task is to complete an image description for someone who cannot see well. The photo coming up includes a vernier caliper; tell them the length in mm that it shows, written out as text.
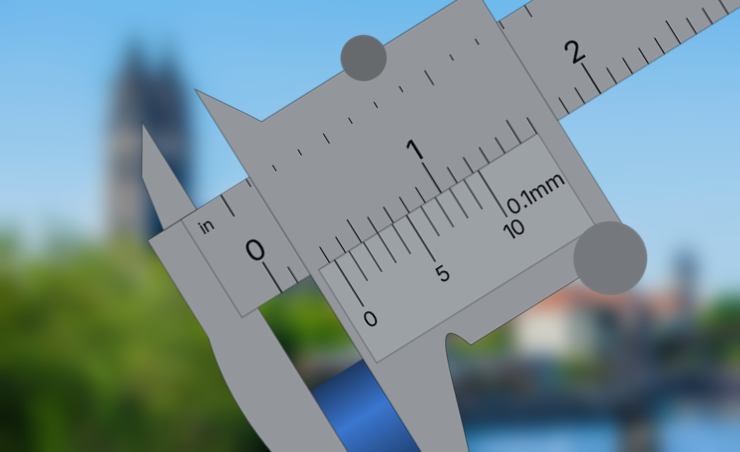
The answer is 3.3 mm
